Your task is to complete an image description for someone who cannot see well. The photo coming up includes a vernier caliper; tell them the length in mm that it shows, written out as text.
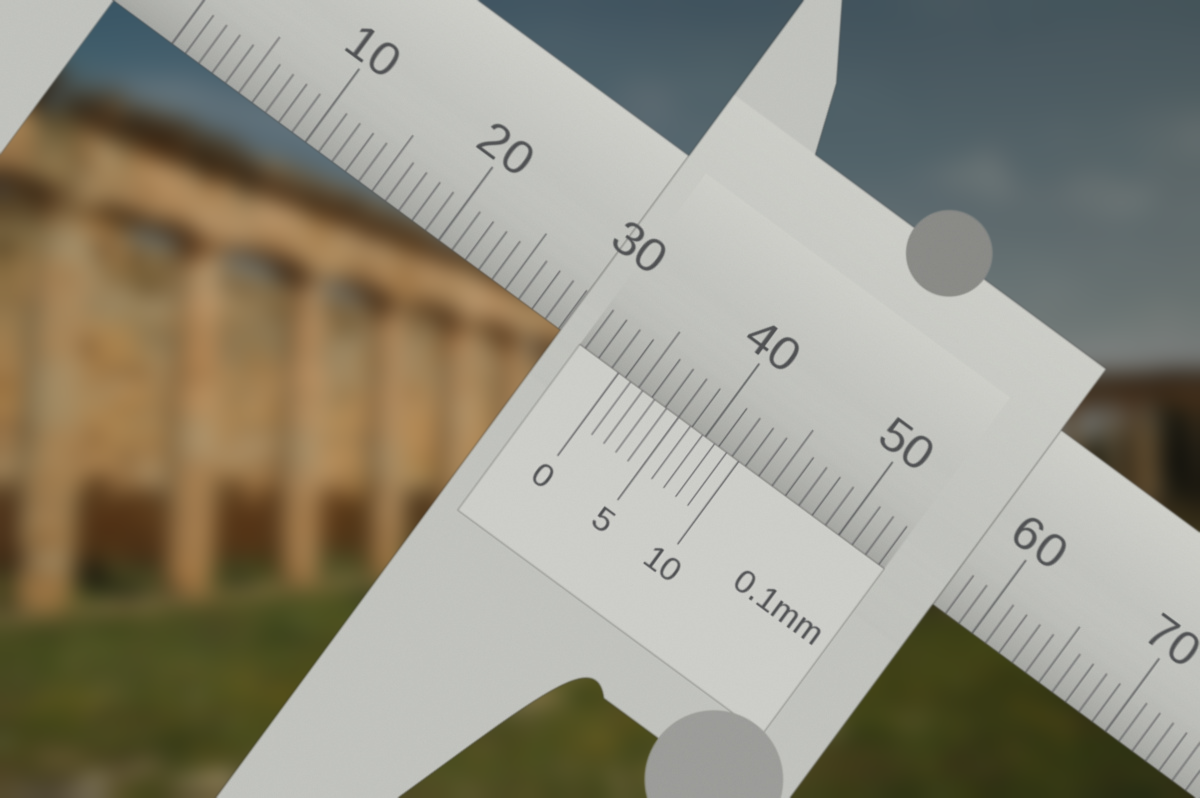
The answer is 33.5 mm
